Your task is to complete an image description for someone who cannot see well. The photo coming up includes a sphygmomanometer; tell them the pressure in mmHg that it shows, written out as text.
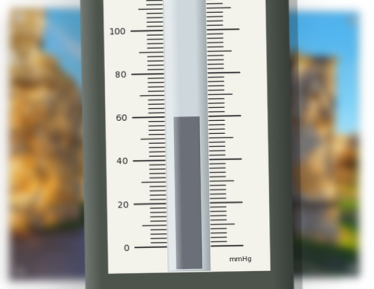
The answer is 60 mmHg
